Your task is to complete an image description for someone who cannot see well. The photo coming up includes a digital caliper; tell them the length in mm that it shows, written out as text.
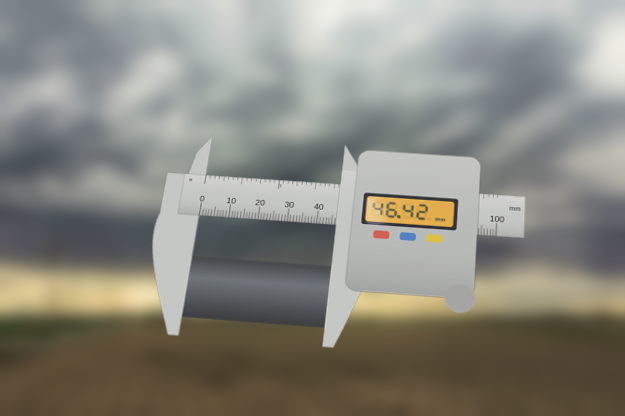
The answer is 46.42 mm
